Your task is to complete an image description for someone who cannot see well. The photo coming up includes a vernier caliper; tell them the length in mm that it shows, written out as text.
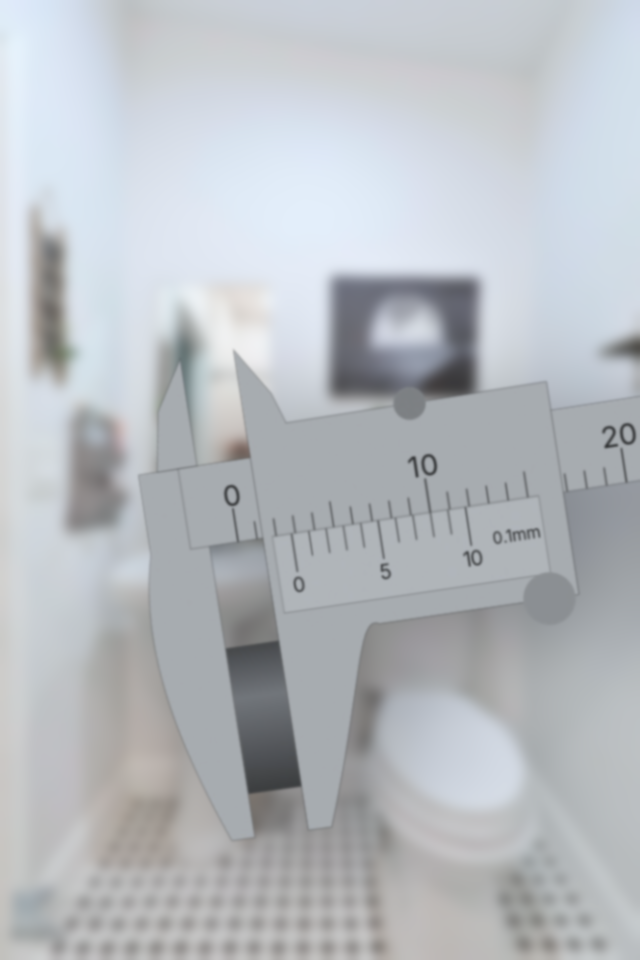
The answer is 2.8 mm
